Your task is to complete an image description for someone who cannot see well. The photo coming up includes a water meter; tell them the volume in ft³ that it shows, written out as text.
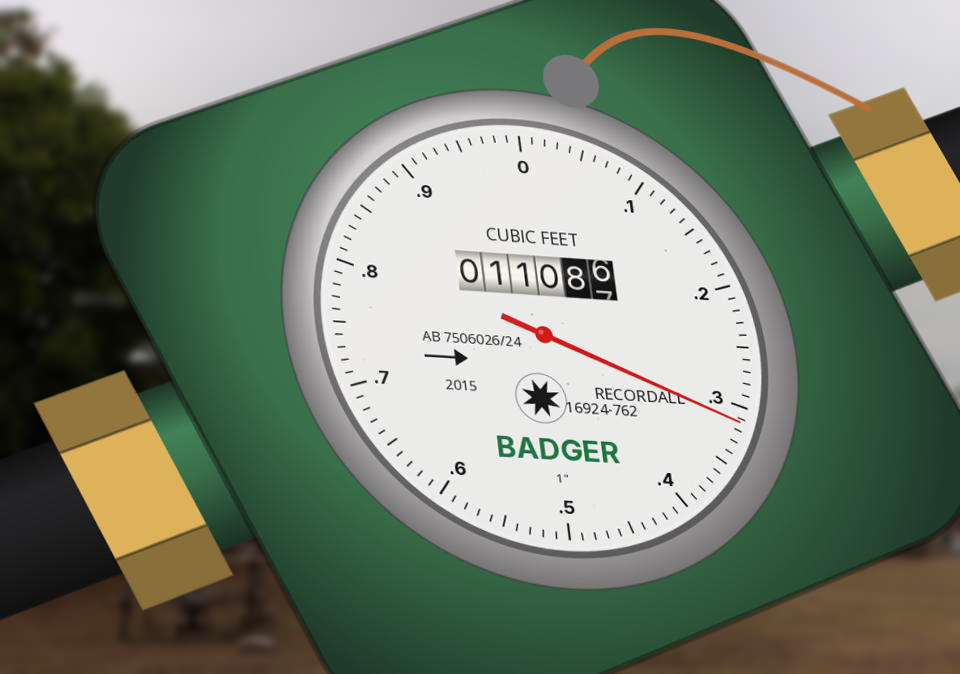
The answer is 11086.31 ft³
